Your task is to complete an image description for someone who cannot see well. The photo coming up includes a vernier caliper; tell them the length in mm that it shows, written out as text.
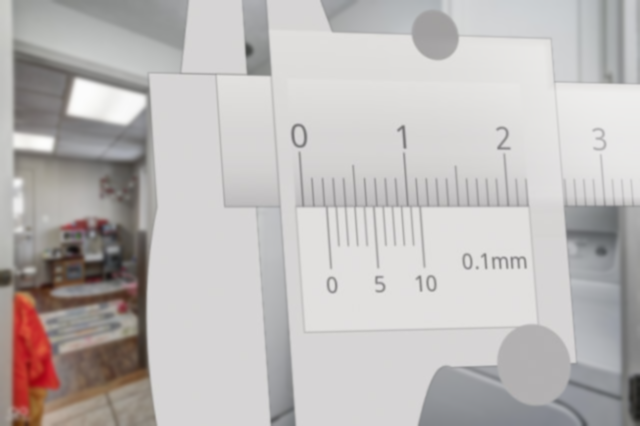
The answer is 2.2 mm
